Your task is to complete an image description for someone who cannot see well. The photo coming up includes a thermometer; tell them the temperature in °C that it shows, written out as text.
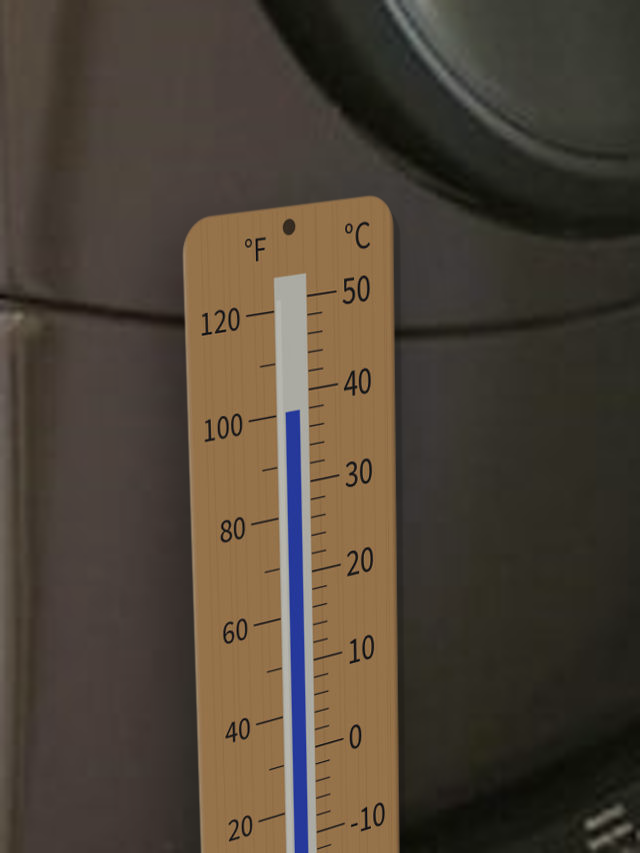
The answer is 38 °C
